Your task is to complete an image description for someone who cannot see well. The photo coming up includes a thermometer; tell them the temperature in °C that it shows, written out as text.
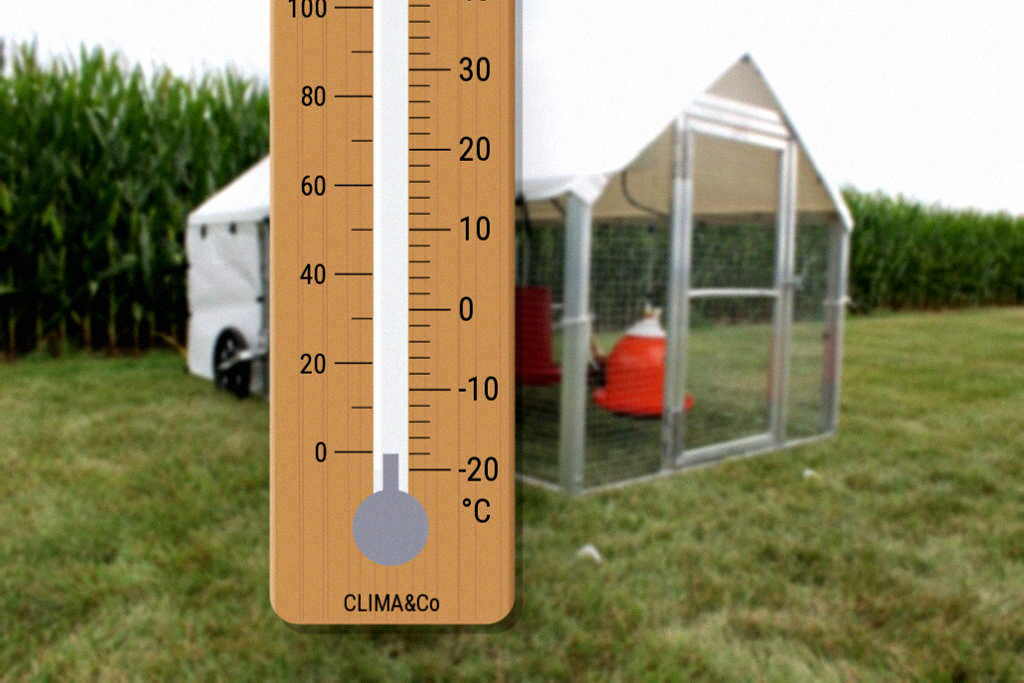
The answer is -18 °C
